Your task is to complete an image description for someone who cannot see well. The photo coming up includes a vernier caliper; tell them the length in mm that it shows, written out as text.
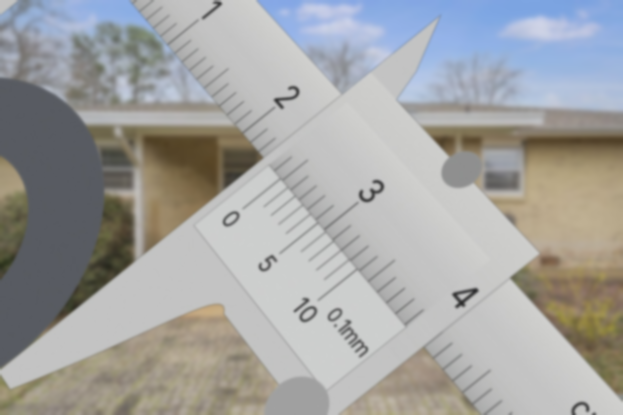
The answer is 24.8 mm
